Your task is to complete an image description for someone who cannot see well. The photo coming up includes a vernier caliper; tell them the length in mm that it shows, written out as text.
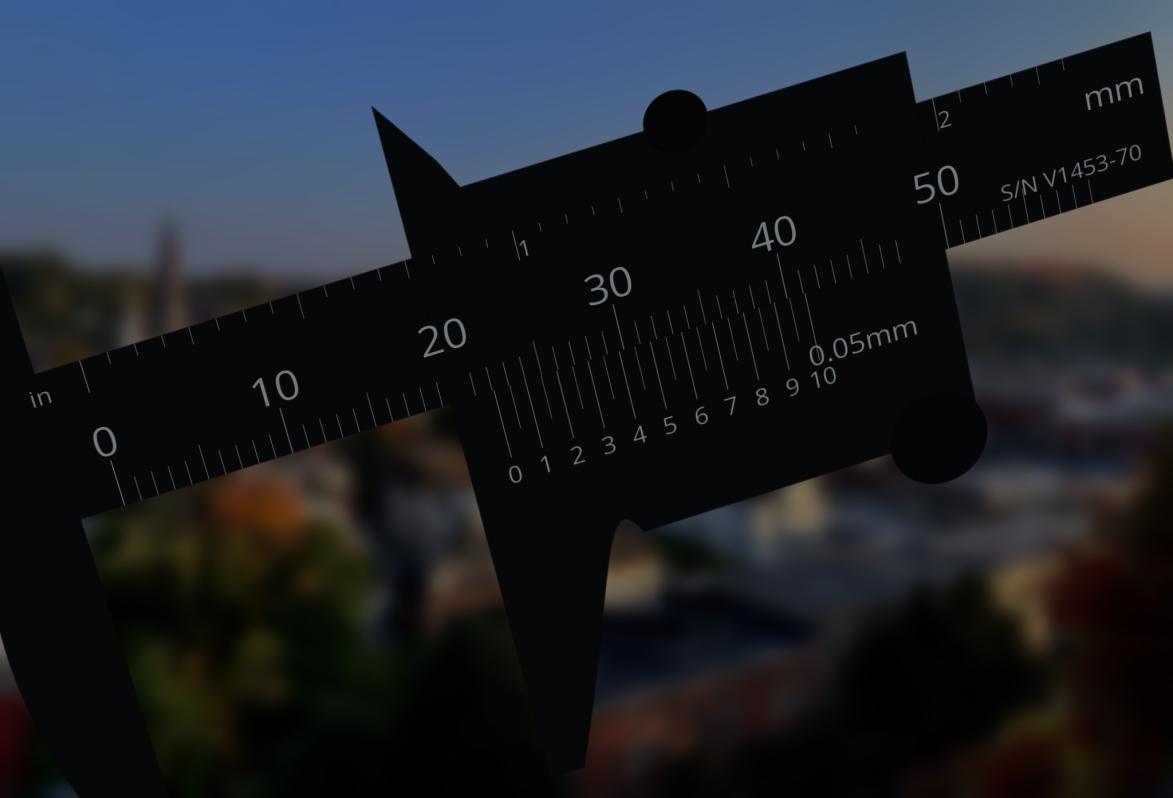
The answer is 22.1 mm
